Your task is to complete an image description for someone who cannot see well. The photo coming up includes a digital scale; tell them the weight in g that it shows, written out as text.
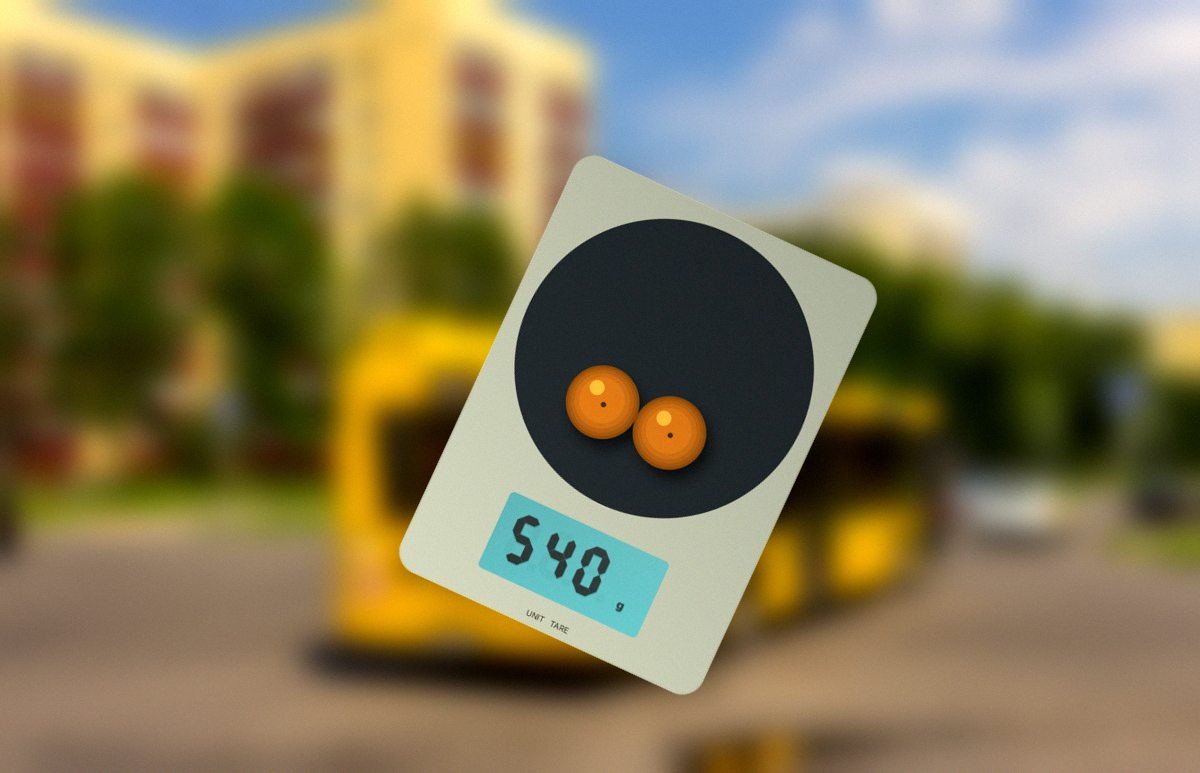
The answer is 540 g
